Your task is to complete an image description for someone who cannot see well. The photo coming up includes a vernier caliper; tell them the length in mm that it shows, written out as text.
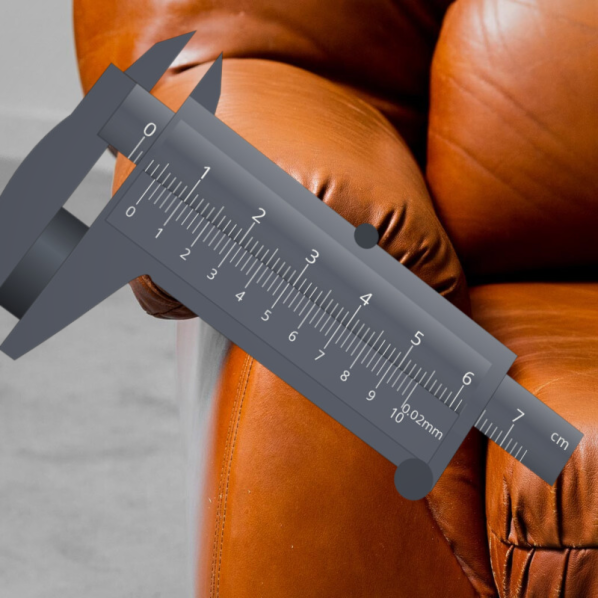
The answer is 4.8 mm
